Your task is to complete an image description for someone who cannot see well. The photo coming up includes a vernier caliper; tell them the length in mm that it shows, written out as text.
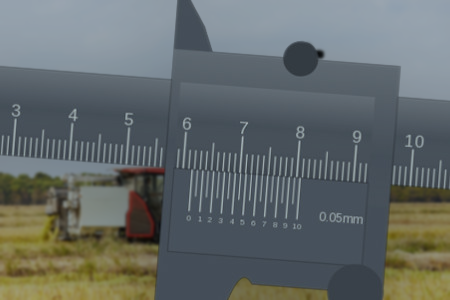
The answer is 61.6 mm
